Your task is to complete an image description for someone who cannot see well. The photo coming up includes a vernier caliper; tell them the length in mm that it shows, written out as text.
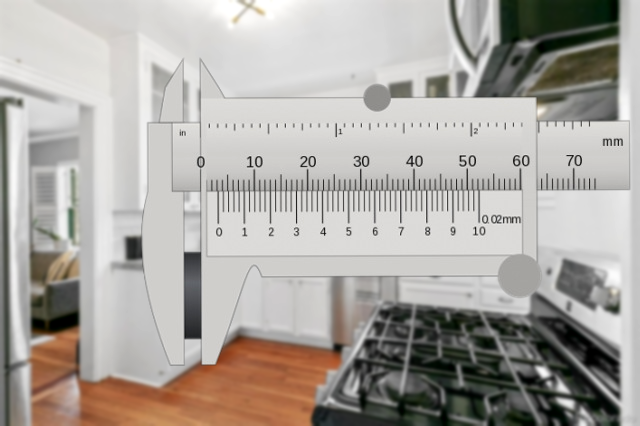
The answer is 3.2 mm
